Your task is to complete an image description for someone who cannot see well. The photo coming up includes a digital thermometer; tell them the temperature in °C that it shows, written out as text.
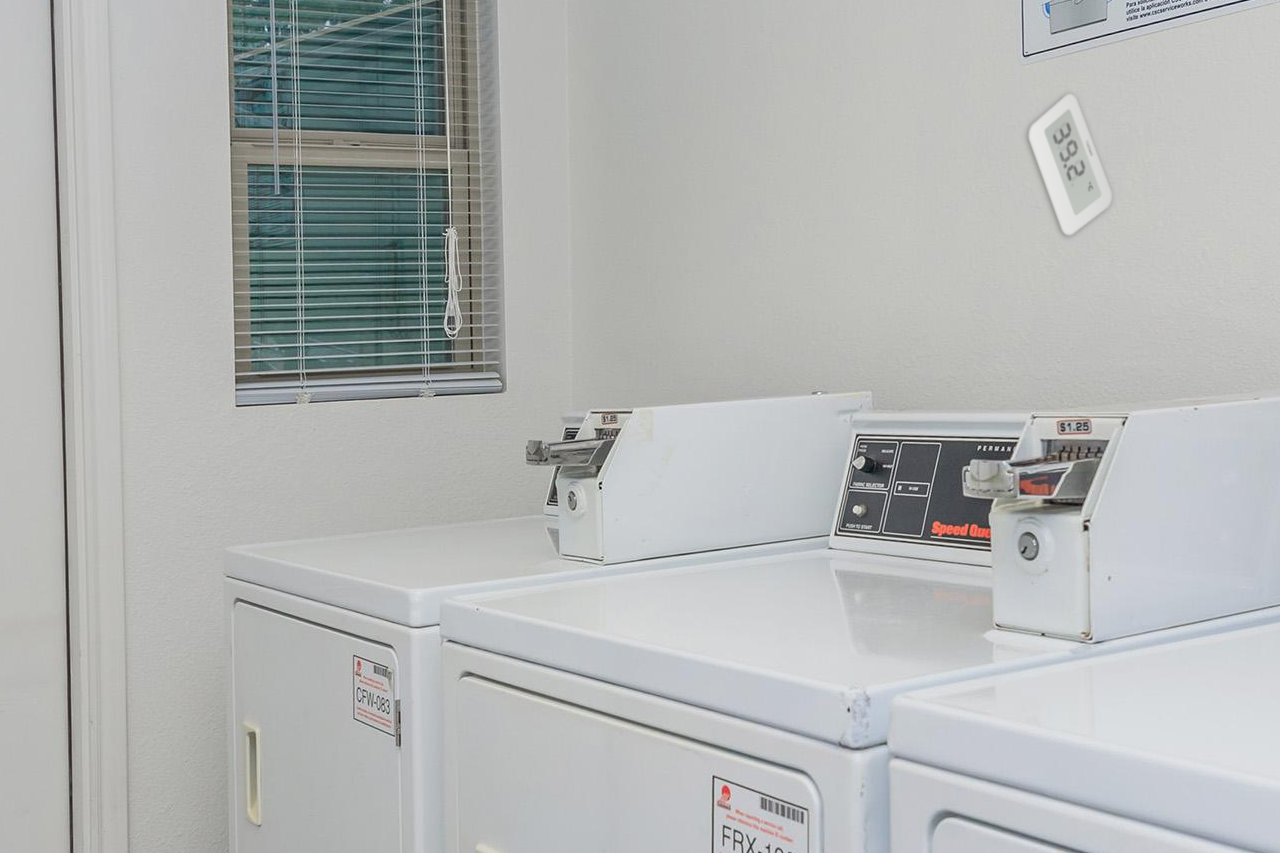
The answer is 39.2 °C
